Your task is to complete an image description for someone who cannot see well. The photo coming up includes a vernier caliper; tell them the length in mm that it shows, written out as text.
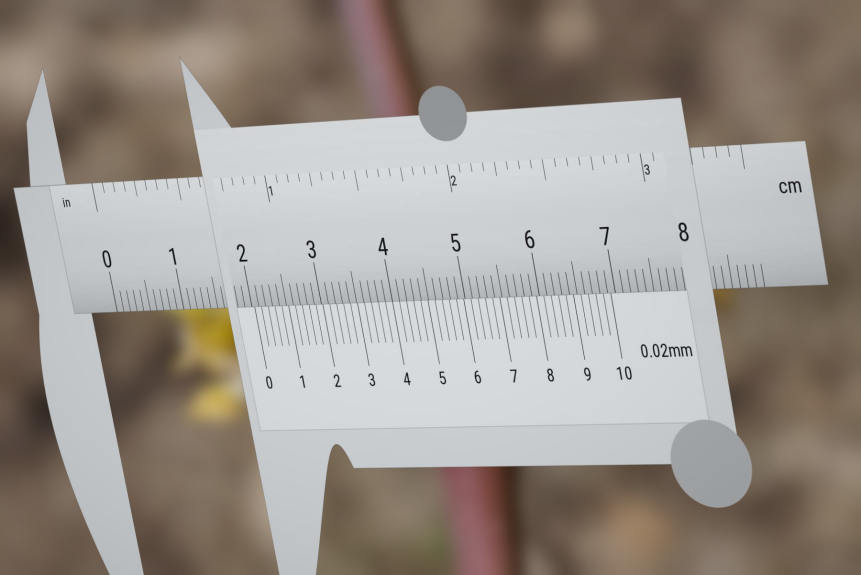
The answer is 20.4 mm
